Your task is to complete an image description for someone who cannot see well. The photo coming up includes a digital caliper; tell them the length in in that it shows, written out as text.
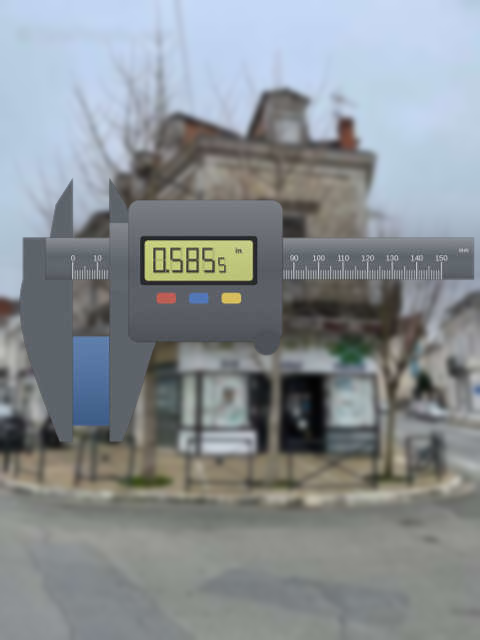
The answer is 0.5855 in
